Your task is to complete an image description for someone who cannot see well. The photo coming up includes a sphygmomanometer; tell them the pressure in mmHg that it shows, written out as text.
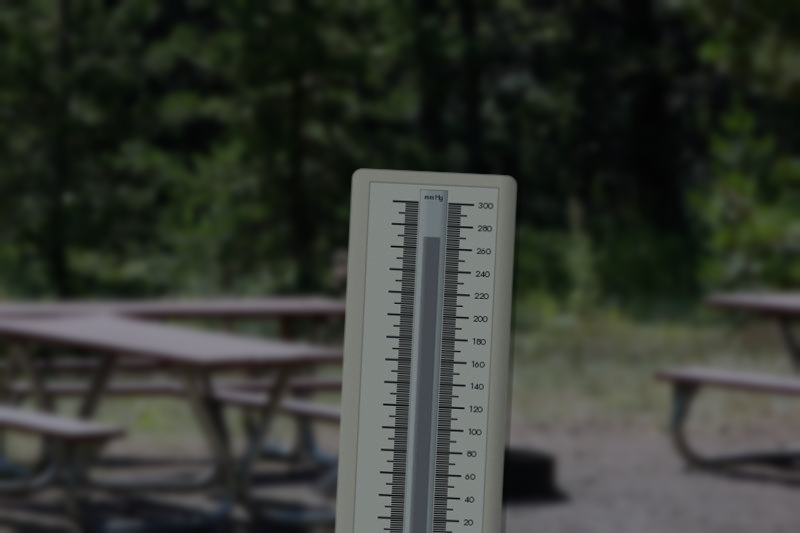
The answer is 270 mmHg
